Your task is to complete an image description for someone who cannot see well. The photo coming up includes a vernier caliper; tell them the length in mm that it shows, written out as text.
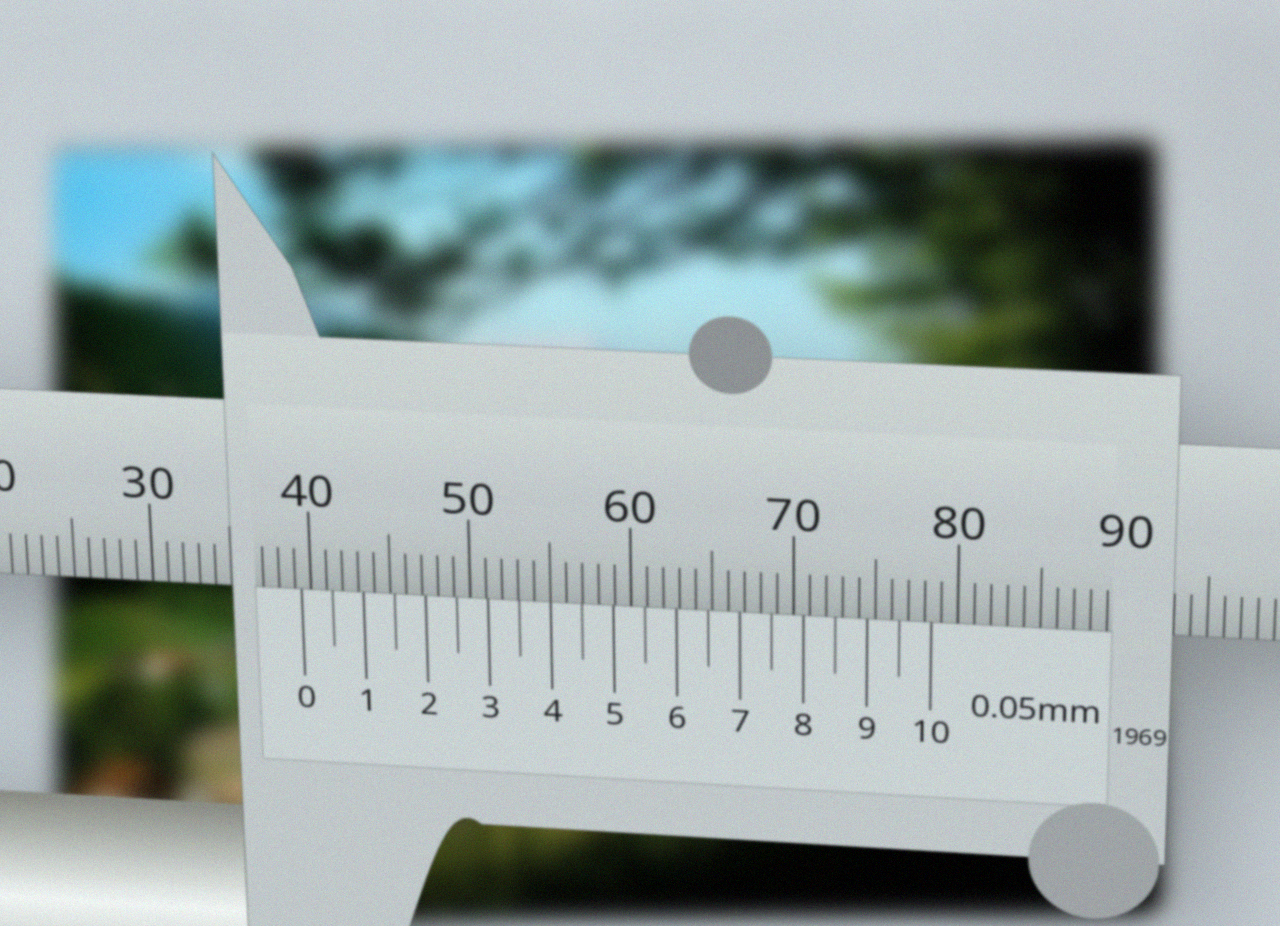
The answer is 39.4 mm
